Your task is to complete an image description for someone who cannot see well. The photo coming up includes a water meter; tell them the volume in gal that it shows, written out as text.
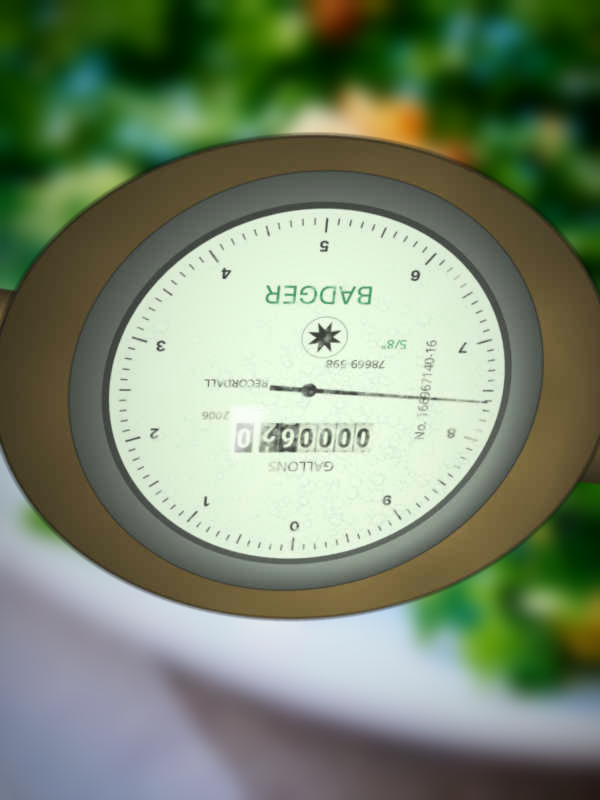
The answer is 617.6 gal
